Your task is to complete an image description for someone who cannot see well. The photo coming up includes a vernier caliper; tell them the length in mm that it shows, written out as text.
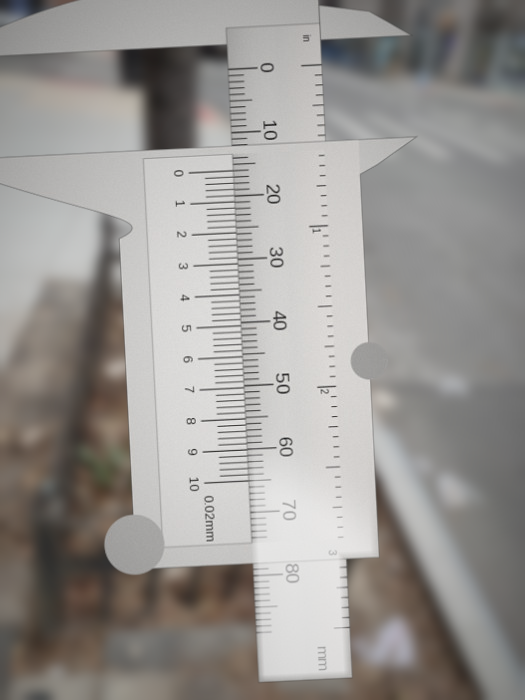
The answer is 16.0 mm
